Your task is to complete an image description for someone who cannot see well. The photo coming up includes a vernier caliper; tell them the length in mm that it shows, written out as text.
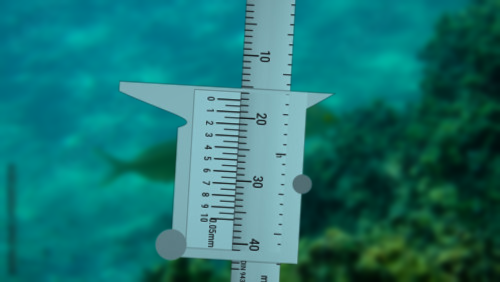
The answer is 17.2 mm
